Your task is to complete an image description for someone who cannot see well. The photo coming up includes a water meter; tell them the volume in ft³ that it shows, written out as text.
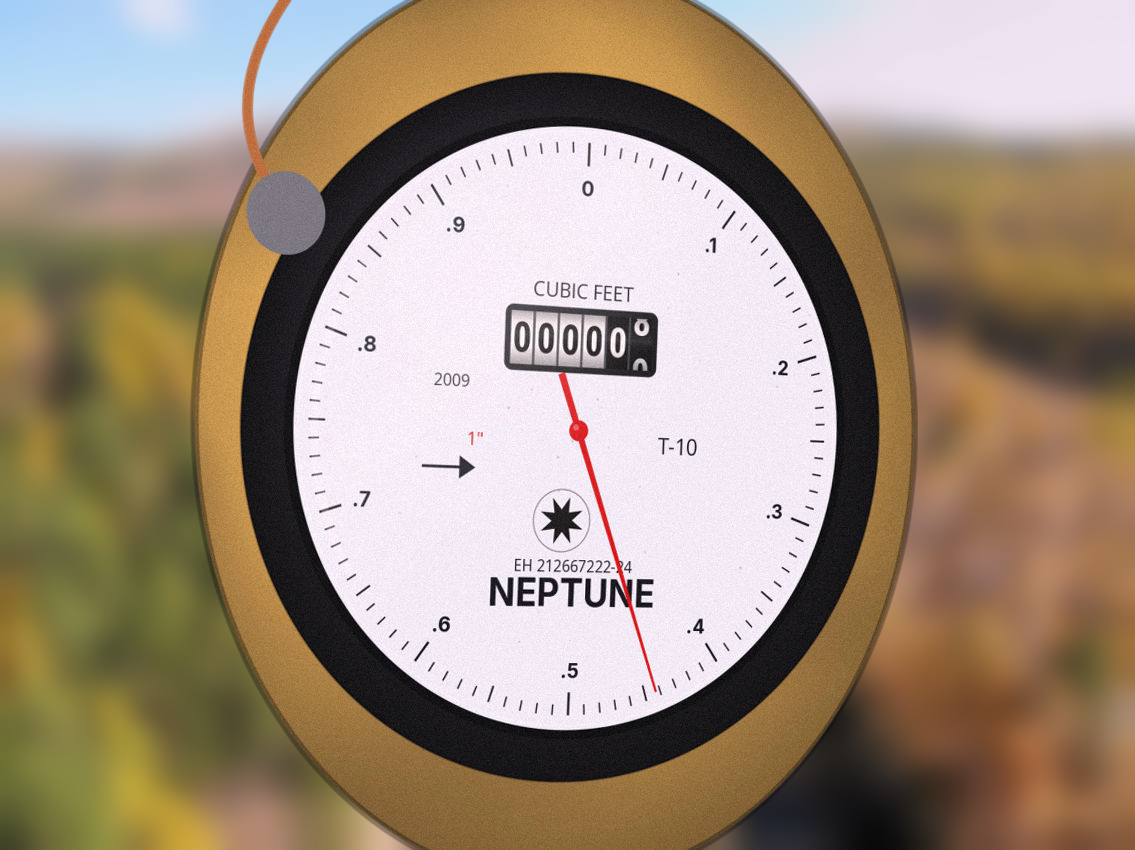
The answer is 8.44 ft³
